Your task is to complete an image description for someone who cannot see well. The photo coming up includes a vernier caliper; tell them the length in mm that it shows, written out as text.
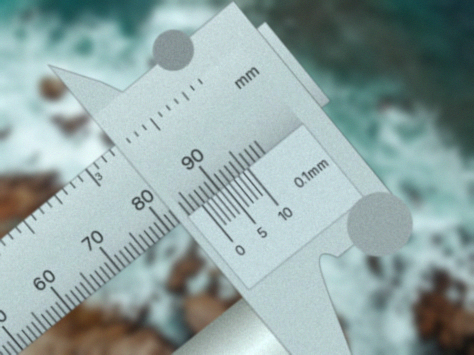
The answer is 86.5 mm
